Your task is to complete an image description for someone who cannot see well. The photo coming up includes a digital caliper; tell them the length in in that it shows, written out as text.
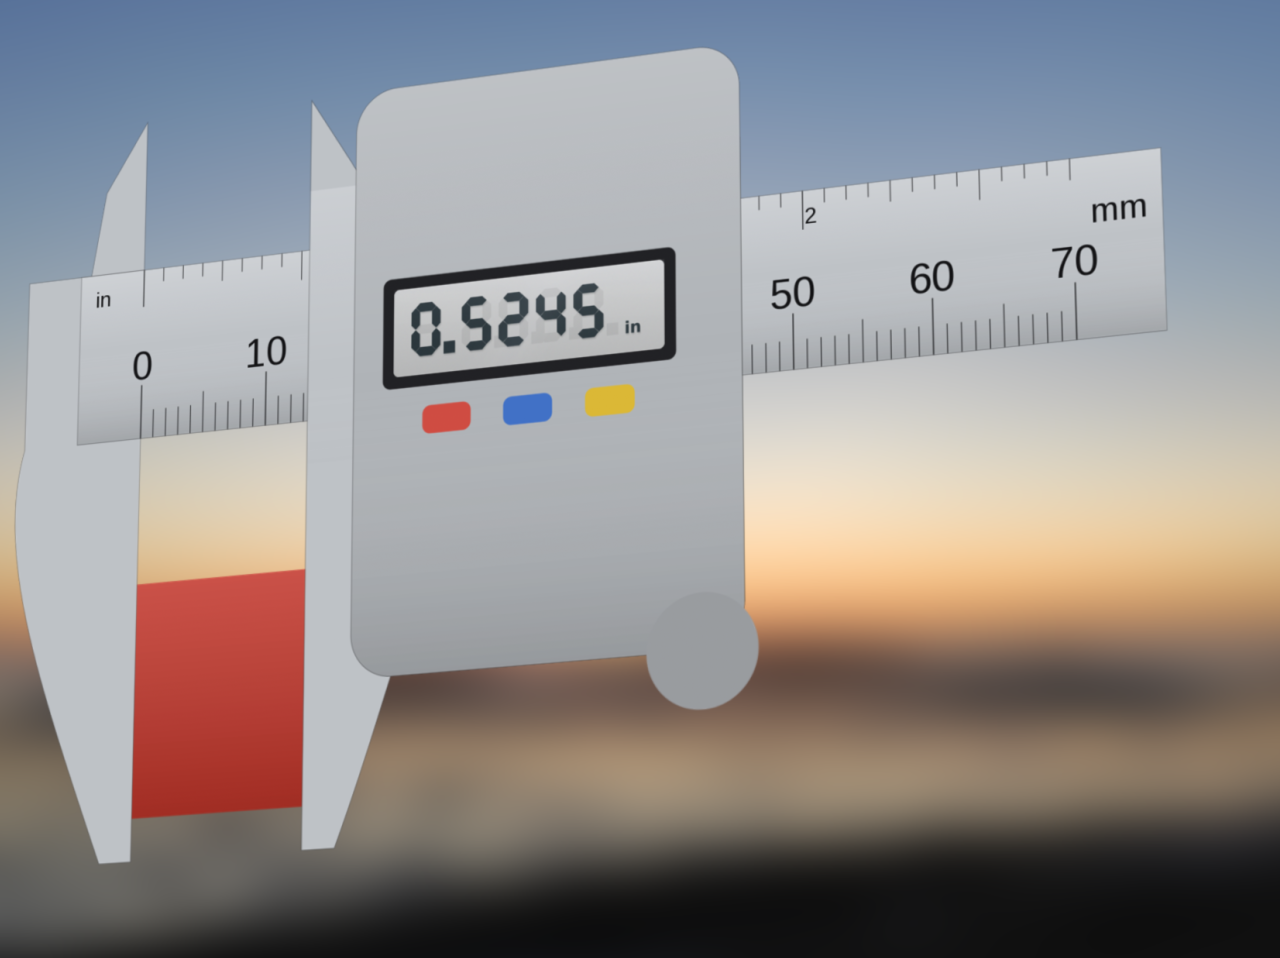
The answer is 0.5245 in
